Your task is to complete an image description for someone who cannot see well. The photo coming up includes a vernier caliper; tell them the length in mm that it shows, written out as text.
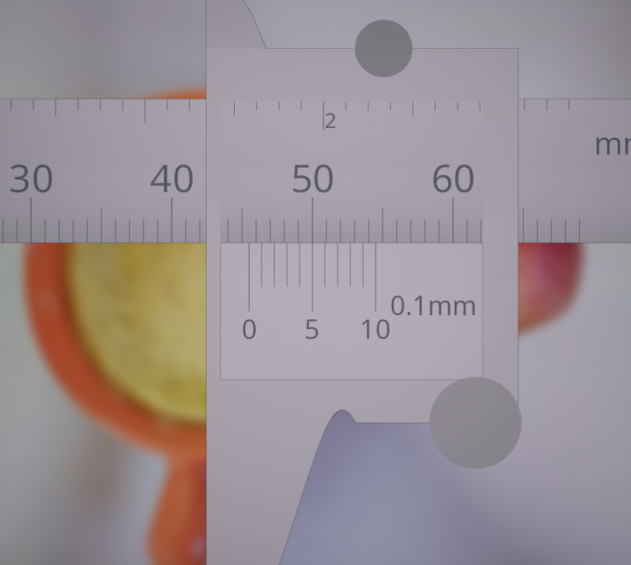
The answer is 45.5 mm
